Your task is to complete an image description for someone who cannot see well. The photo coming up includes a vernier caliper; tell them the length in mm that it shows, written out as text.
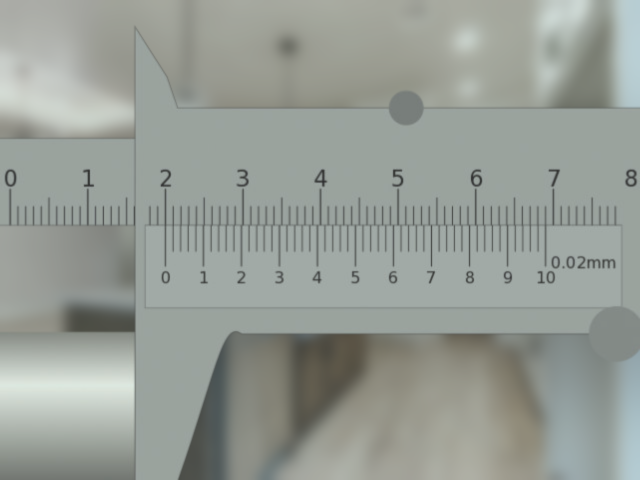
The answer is 20.0 mm
